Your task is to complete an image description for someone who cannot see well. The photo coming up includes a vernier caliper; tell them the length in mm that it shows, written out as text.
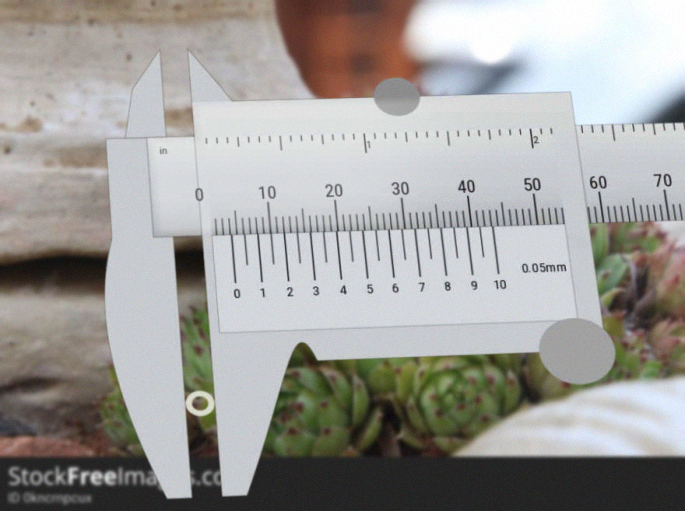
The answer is 4.2 mm
